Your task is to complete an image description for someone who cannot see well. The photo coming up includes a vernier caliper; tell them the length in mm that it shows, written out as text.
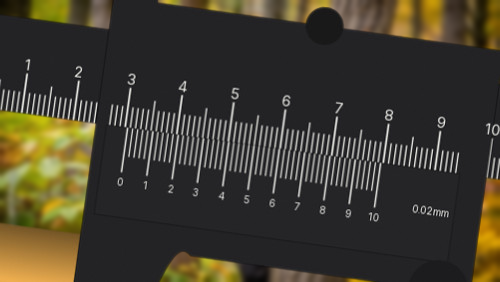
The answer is 30.5 mm
